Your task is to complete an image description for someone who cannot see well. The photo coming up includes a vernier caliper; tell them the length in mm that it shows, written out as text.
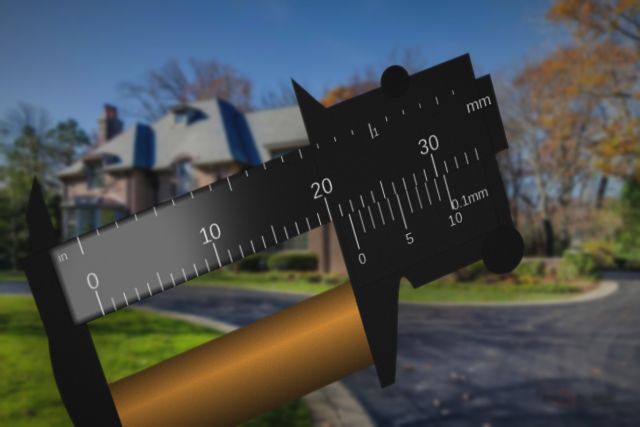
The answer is 21.6 mm
